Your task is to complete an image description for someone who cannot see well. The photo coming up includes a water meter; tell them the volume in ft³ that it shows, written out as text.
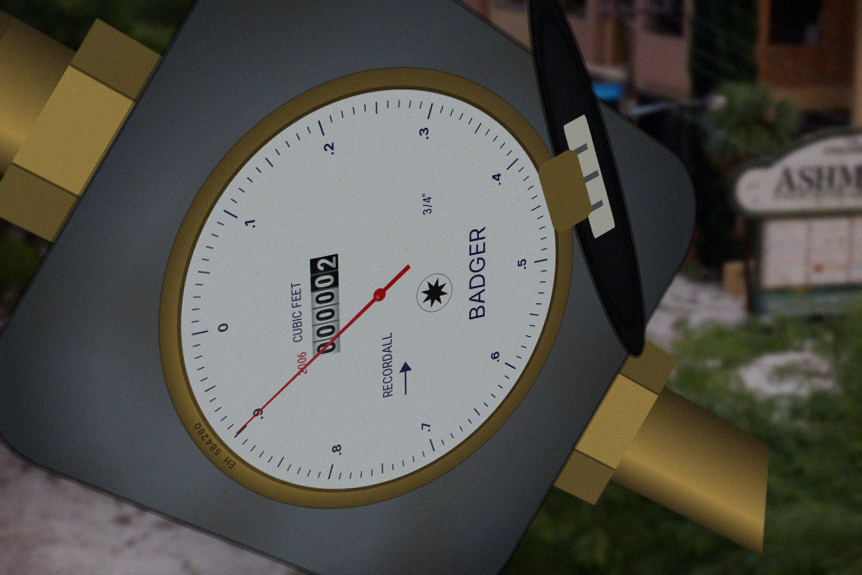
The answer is 1.90 ft³
